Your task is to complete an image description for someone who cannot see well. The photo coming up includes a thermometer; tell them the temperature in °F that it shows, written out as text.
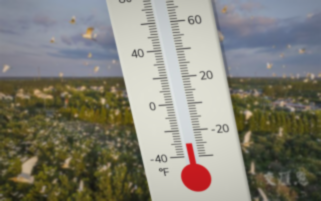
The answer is -30 °F
